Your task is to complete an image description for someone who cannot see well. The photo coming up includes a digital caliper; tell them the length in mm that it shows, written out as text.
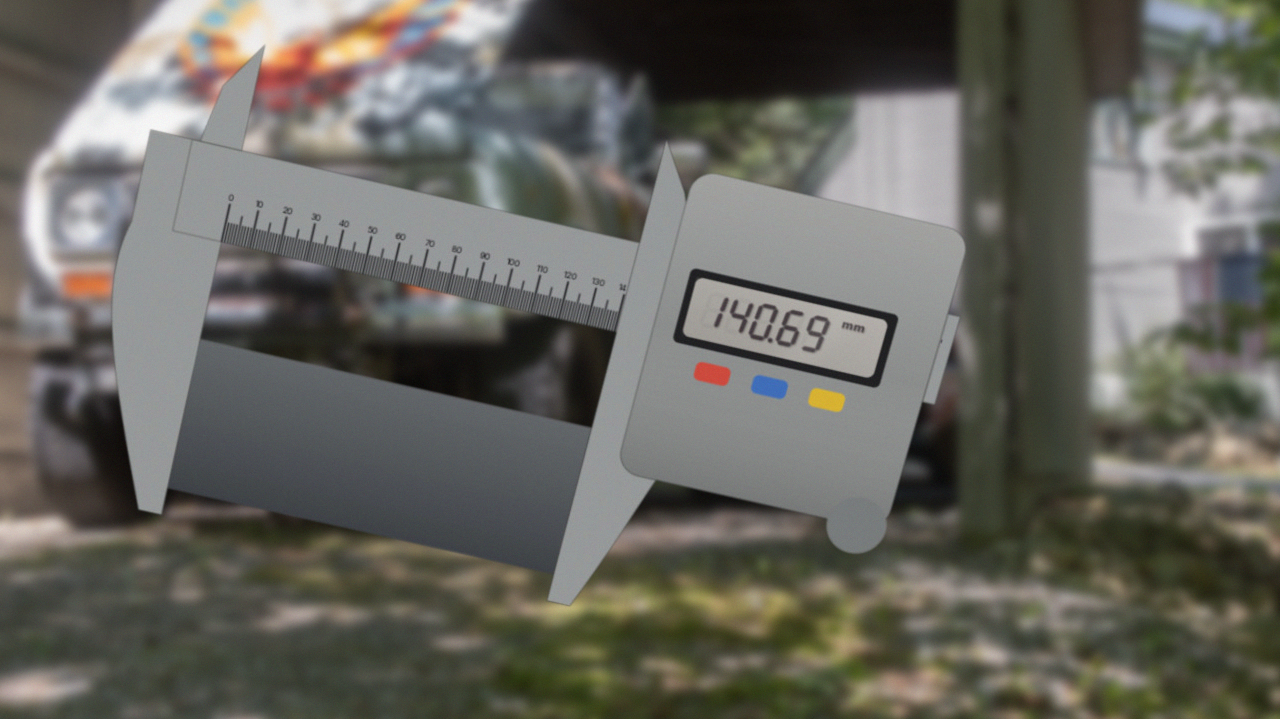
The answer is 140.69 mm
